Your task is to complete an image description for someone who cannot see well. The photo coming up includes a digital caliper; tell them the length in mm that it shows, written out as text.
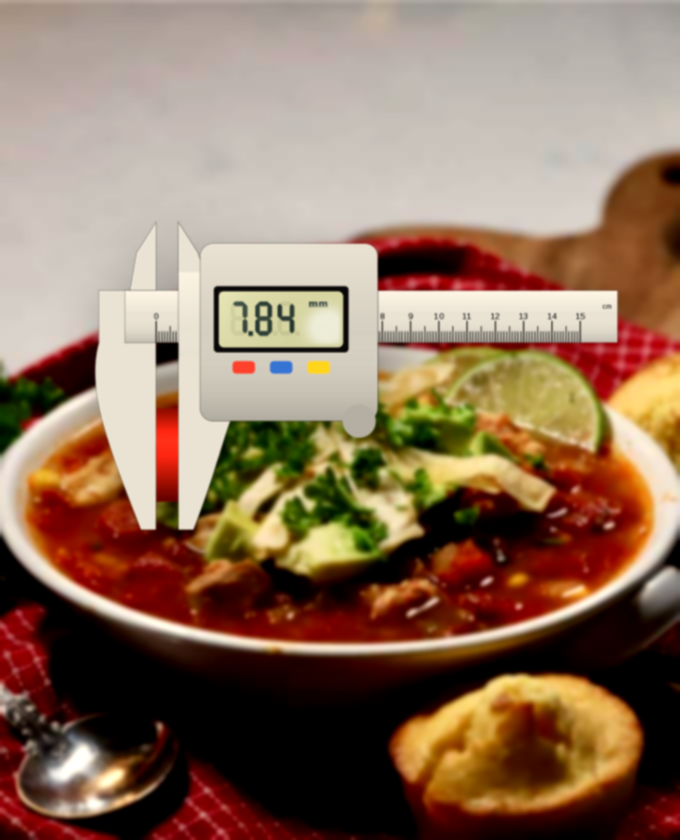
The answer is 7.84 mm
